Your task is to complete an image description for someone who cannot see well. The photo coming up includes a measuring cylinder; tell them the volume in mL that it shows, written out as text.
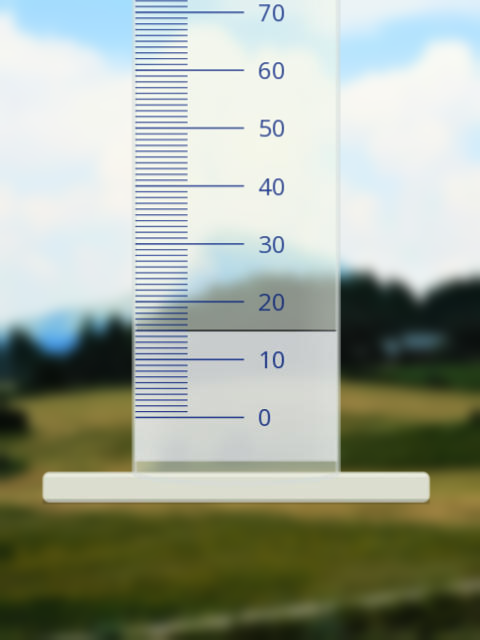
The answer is 15 mL
